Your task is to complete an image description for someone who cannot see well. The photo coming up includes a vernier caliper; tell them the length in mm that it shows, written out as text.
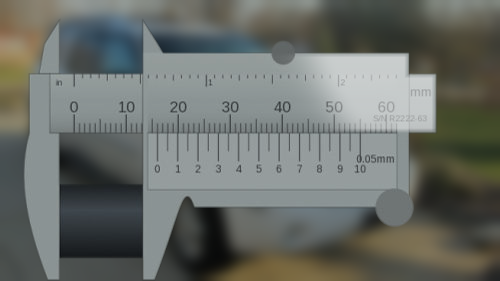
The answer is 16.0 mm
